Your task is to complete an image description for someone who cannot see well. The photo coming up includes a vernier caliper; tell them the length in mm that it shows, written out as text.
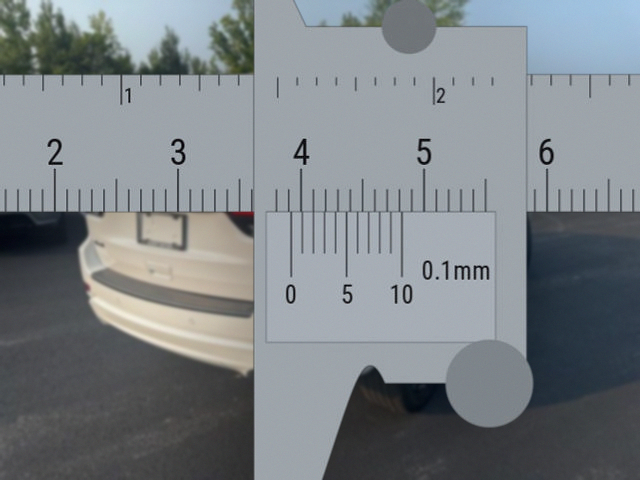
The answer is 39.2 mm
